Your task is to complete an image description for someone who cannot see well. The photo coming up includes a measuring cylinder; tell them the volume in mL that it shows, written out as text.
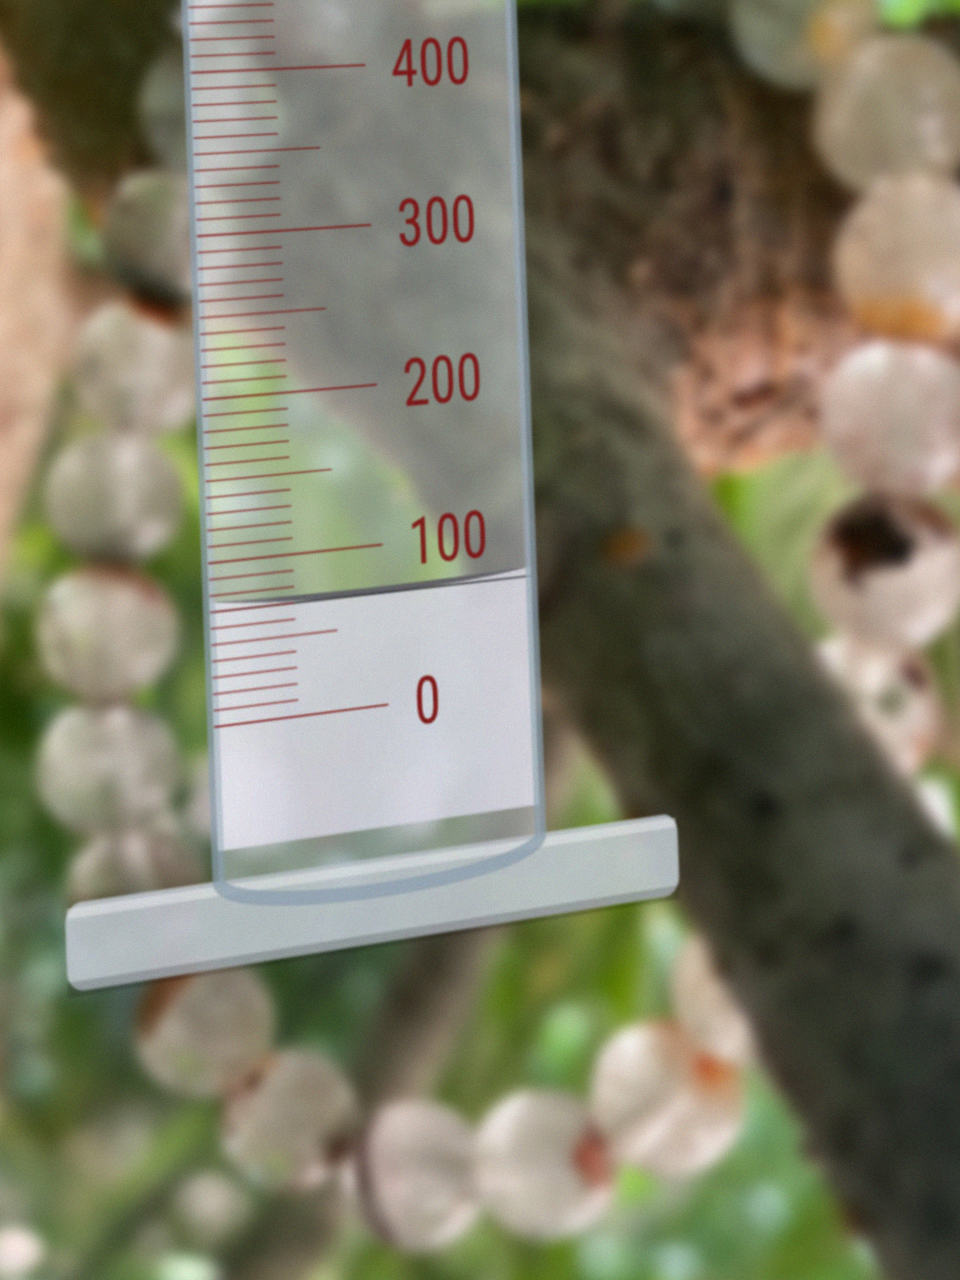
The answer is 70 mL
